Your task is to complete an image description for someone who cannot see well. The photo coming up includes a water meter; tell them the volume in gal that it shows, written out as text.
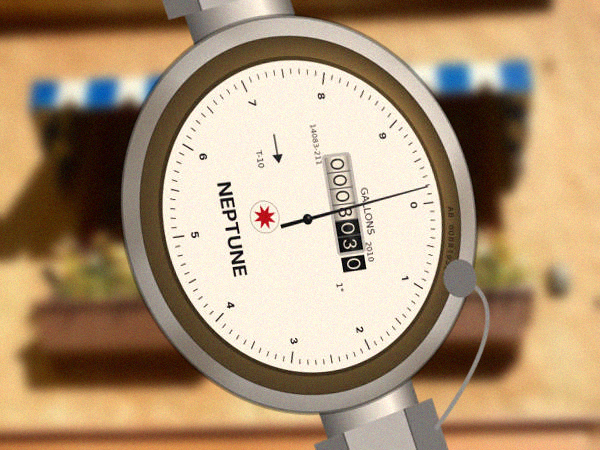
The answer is 8029.8 gal
